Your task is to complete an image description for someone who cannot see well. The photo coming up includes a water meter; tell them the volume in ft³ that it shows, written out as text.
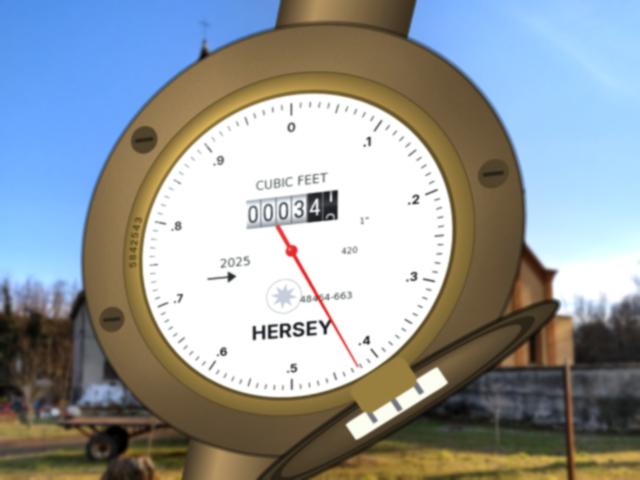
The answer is 341.42 ft³
